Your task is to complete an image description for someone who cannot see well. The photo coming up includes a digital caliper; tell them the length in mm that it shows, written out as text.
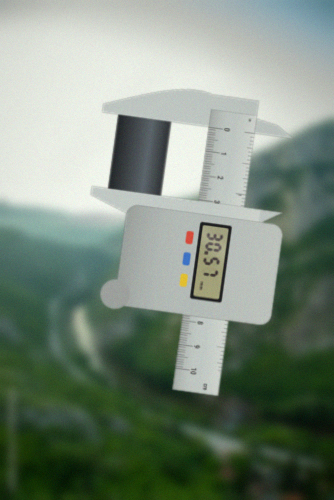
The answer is 30.57 mm
